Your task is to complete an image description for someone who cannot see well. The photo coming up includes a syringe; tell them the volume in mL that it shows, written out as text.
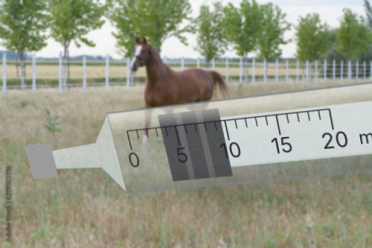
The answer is 3.5 mL
